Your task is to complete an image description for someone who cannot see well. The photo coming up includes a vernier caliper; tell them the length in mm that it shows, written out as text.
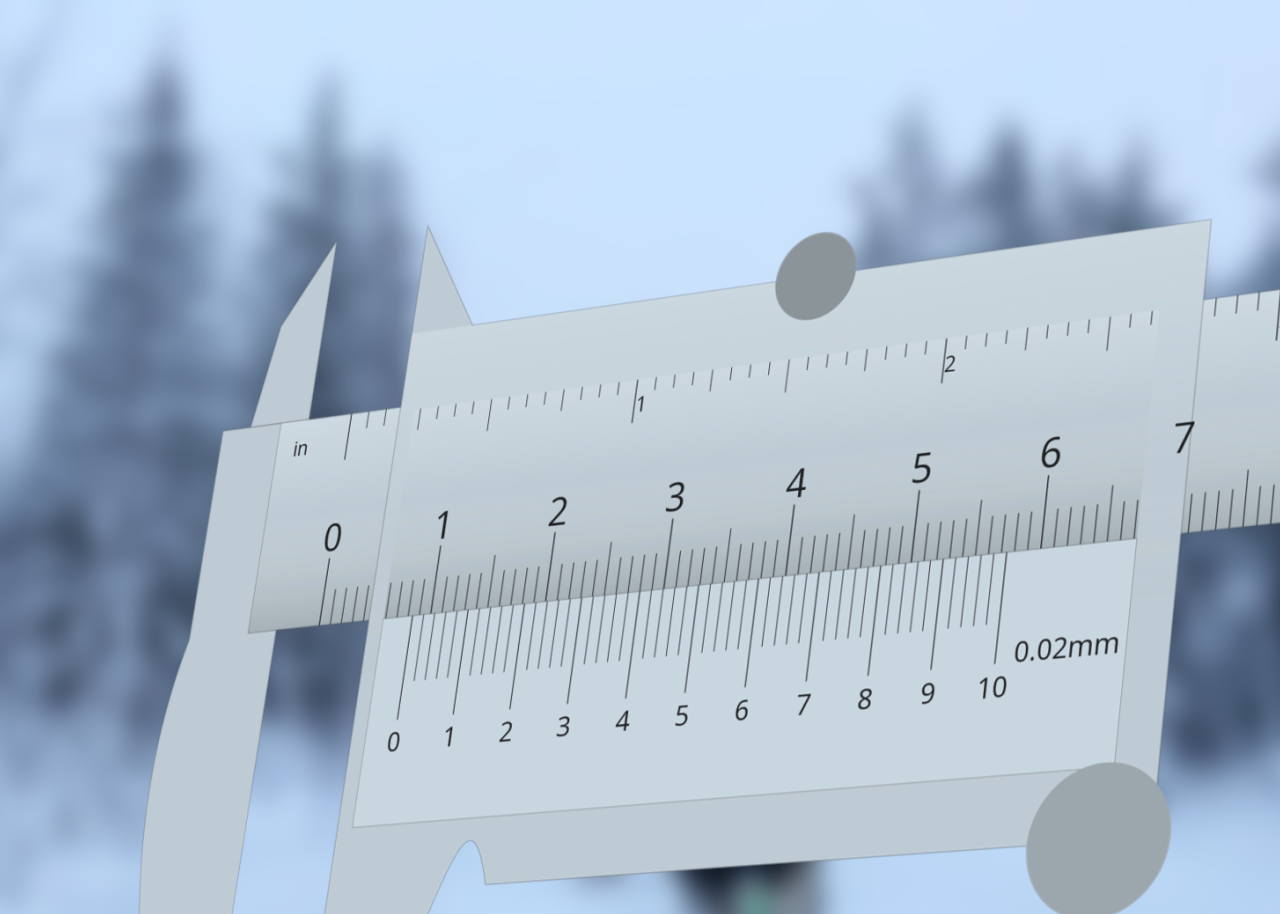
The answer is 8.4 mm
